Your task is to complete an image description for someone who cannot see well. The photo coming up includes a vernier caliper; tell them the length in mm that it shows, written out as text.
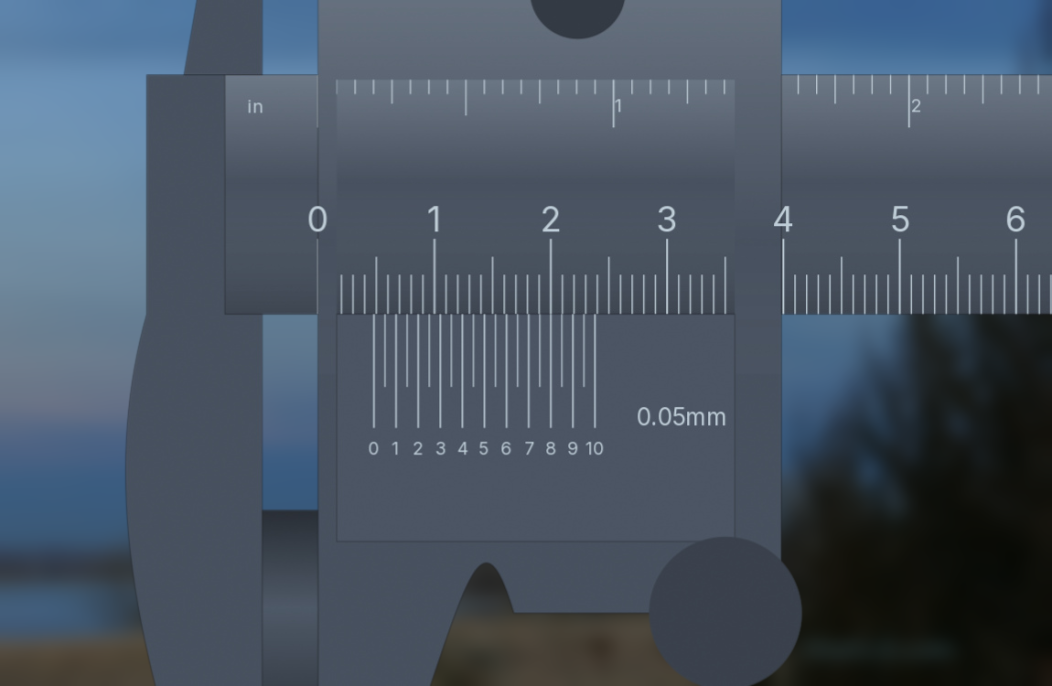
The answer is 4.8 mm
